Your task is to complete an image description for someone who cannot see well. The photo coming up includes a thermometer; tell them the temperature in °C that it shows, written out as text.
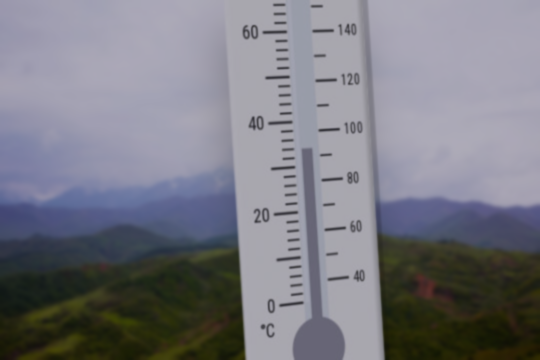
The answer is 34 °C
